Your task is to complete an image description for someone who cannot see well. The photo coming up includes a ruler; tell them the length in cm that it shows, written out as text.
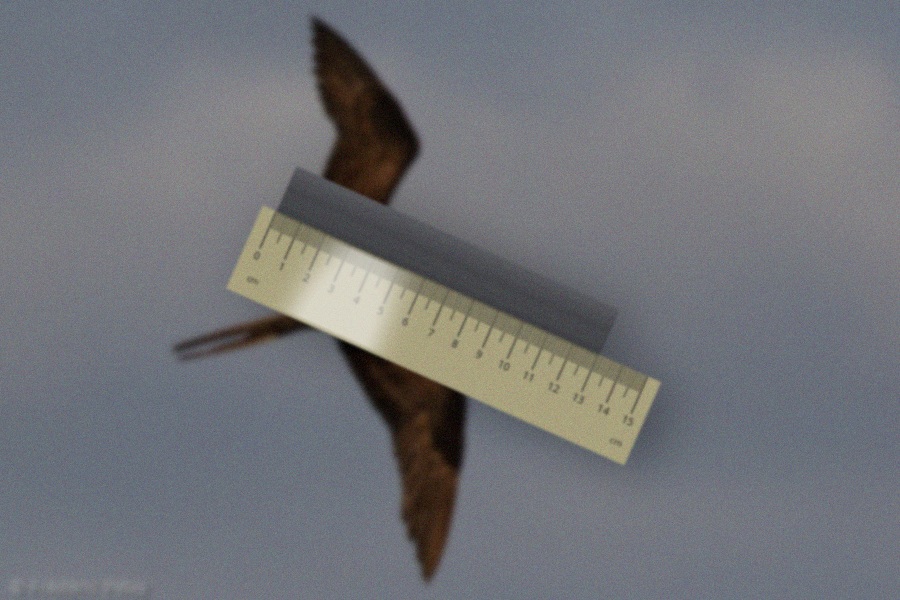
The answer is 13 cm
